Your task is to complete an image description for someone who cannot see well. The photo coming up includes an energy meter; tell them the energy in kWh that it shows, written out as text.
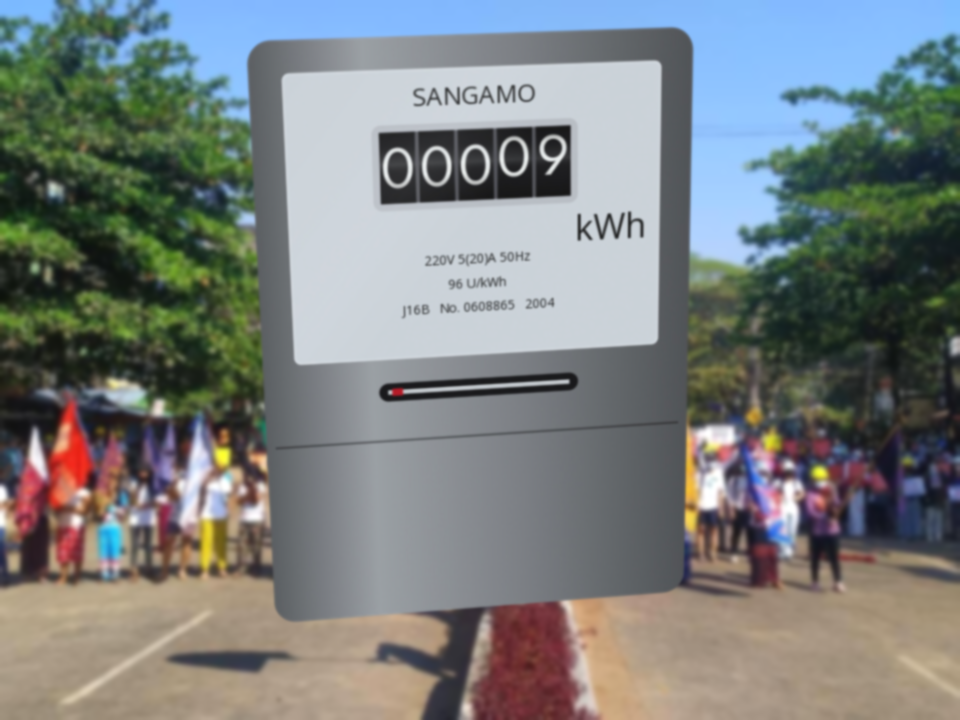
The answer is 9 kWh
